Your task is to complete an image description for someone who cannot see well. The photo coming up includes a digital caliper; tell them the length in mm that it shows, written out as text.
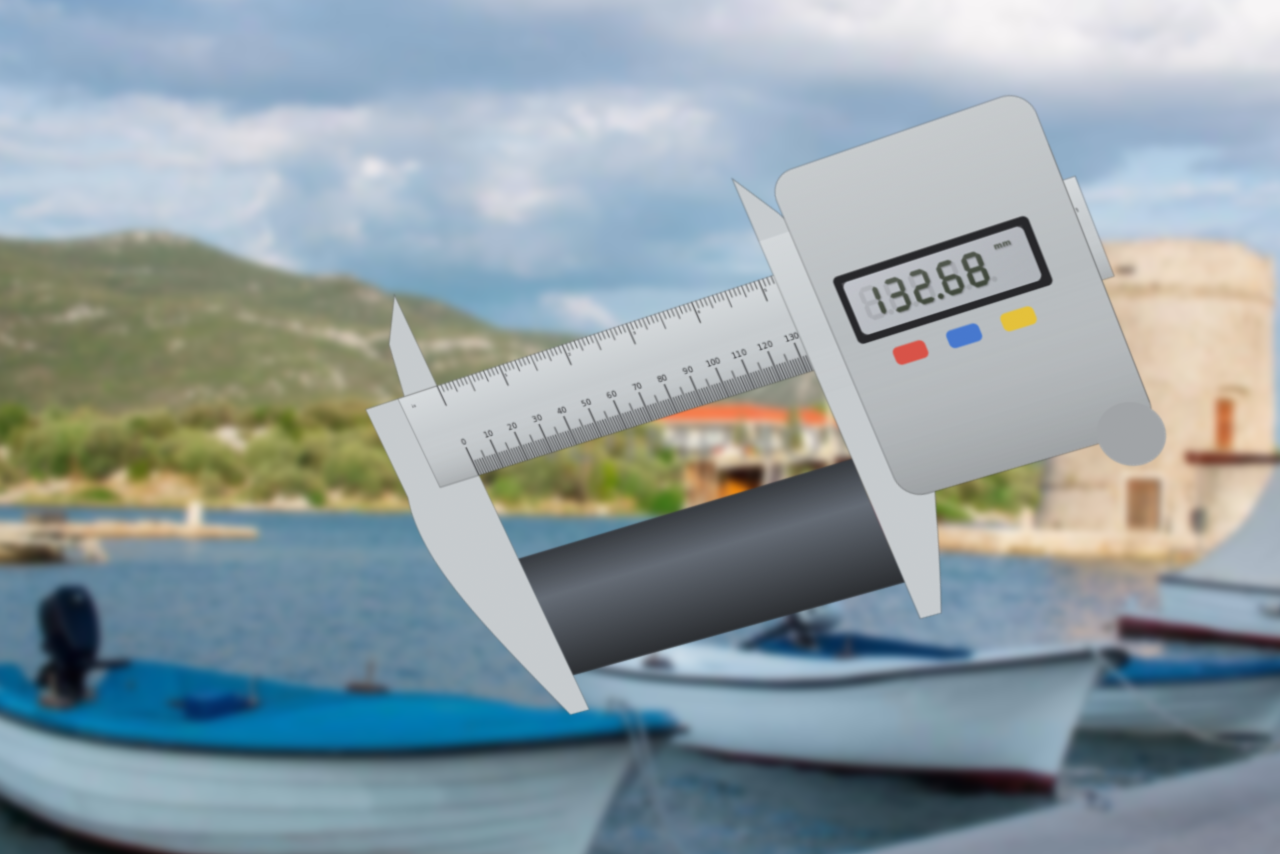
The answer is 132.68 mm
